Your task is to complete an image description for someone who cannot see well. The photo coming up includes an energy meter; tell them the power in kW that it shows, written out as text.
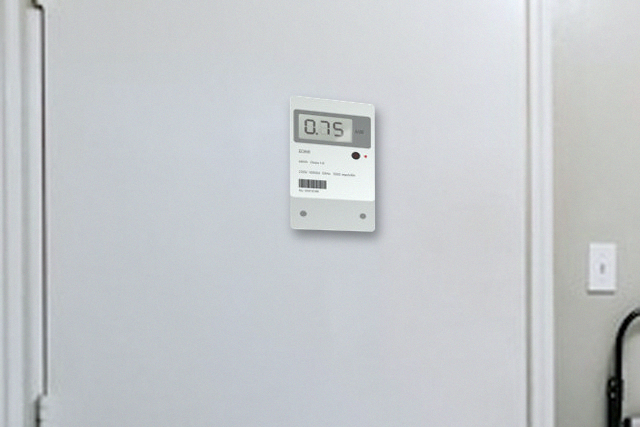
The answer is 0.75 kW
